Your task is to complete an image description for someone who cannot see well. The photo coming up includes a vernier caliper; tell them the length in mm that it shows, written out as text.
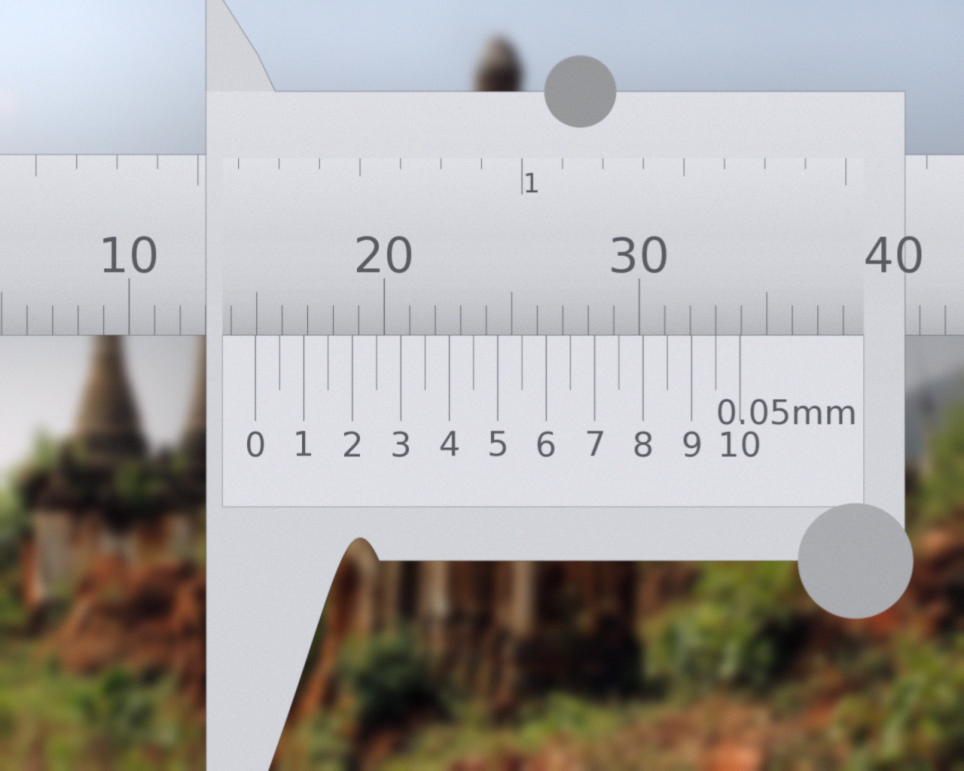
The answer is 14.95 mm
